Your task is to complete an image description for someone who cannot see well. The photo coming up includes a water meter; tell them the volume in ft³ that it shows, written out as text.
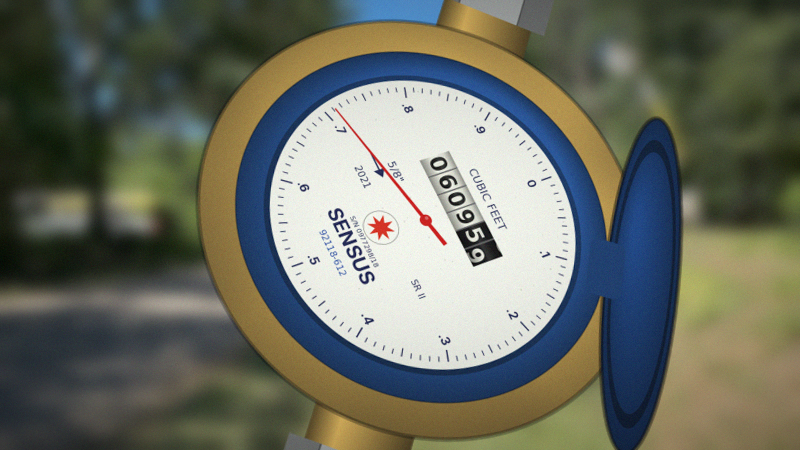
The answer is 60958.71 ft³
